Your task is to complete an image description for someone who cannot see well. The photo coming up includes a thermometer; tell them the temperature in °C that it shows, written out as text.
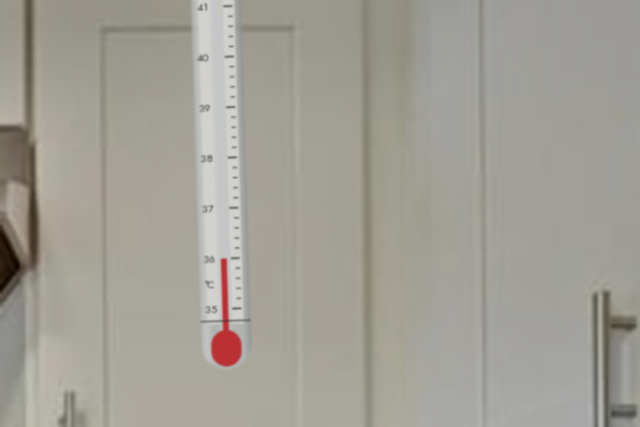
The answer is 36 °C
